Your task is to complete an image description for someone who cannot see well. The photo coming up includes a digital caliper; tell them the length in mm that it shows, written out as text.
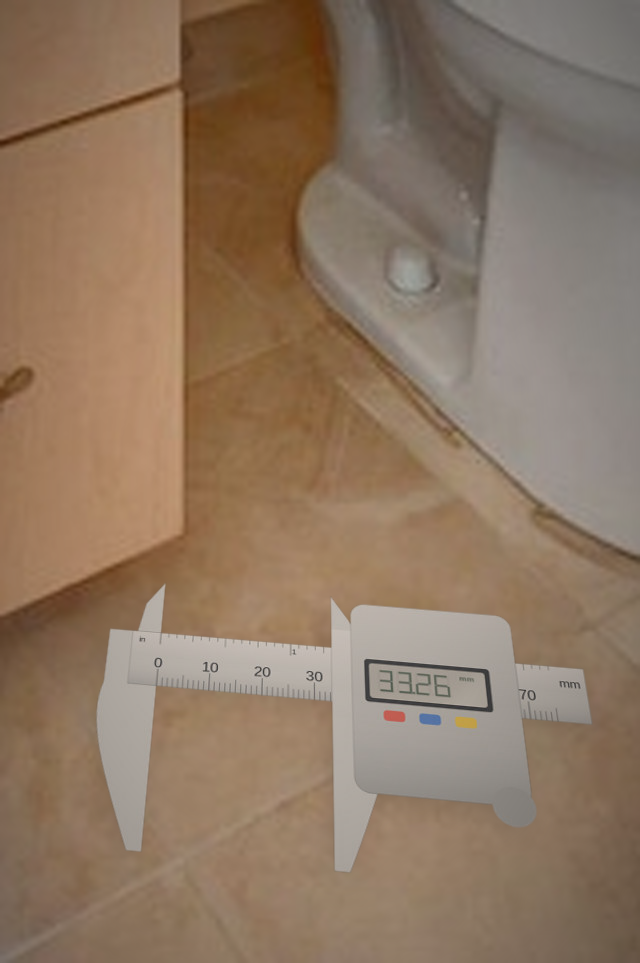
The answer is 33.26 mm
